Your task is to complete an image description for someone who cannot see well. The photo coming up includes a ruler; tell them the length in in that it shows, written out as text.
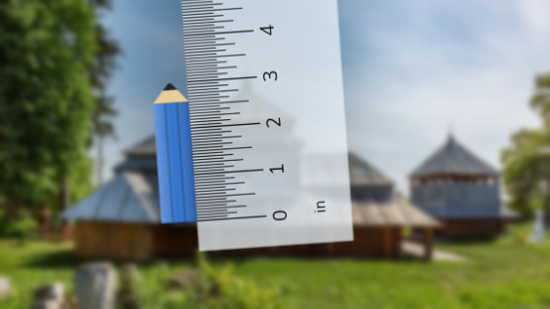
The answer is 3 in
